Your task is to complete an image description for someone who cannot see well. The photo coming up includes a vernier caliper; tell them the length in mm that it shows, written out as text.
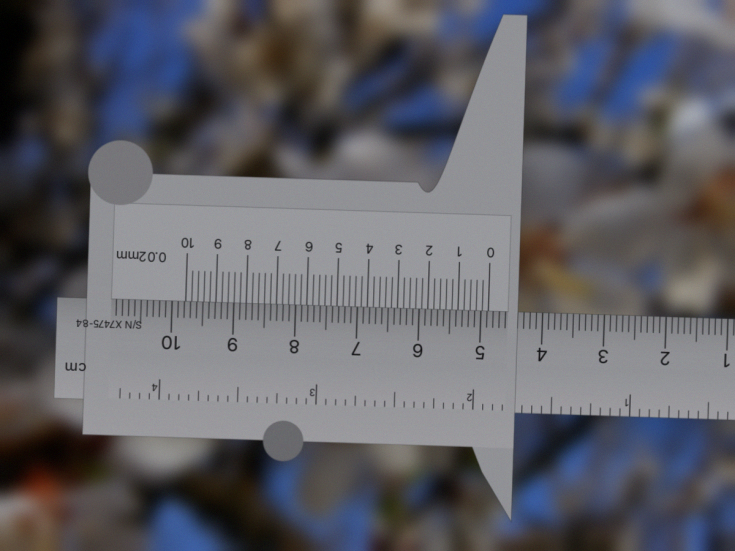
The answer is 48.8 mm
